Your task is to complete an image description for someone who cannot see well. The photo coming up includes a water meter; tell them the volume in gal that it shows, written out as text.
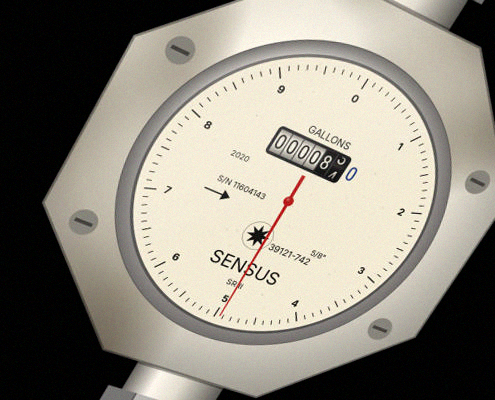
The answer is 834.9 gal
